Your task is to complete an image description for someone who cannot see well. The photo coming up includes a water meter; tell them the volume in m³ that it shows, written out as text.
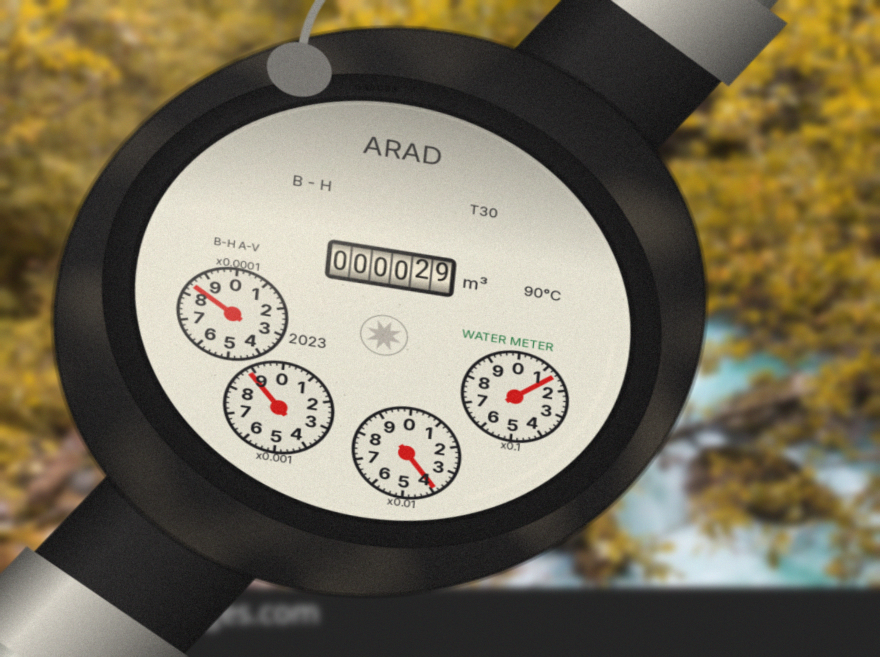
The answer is 29.1388 m³
